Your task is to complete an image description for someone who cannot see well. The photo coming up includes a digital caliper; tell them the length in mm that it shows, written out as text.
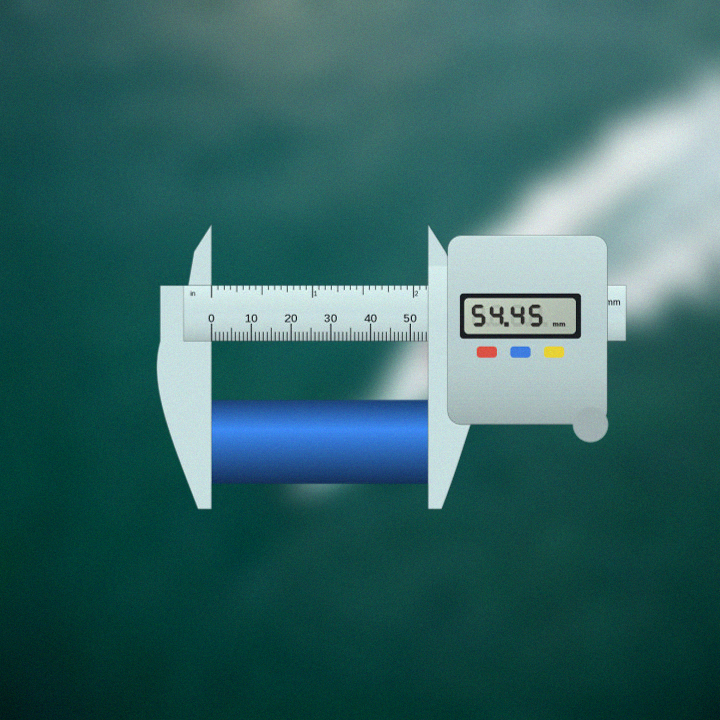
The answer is 54.45 mm
